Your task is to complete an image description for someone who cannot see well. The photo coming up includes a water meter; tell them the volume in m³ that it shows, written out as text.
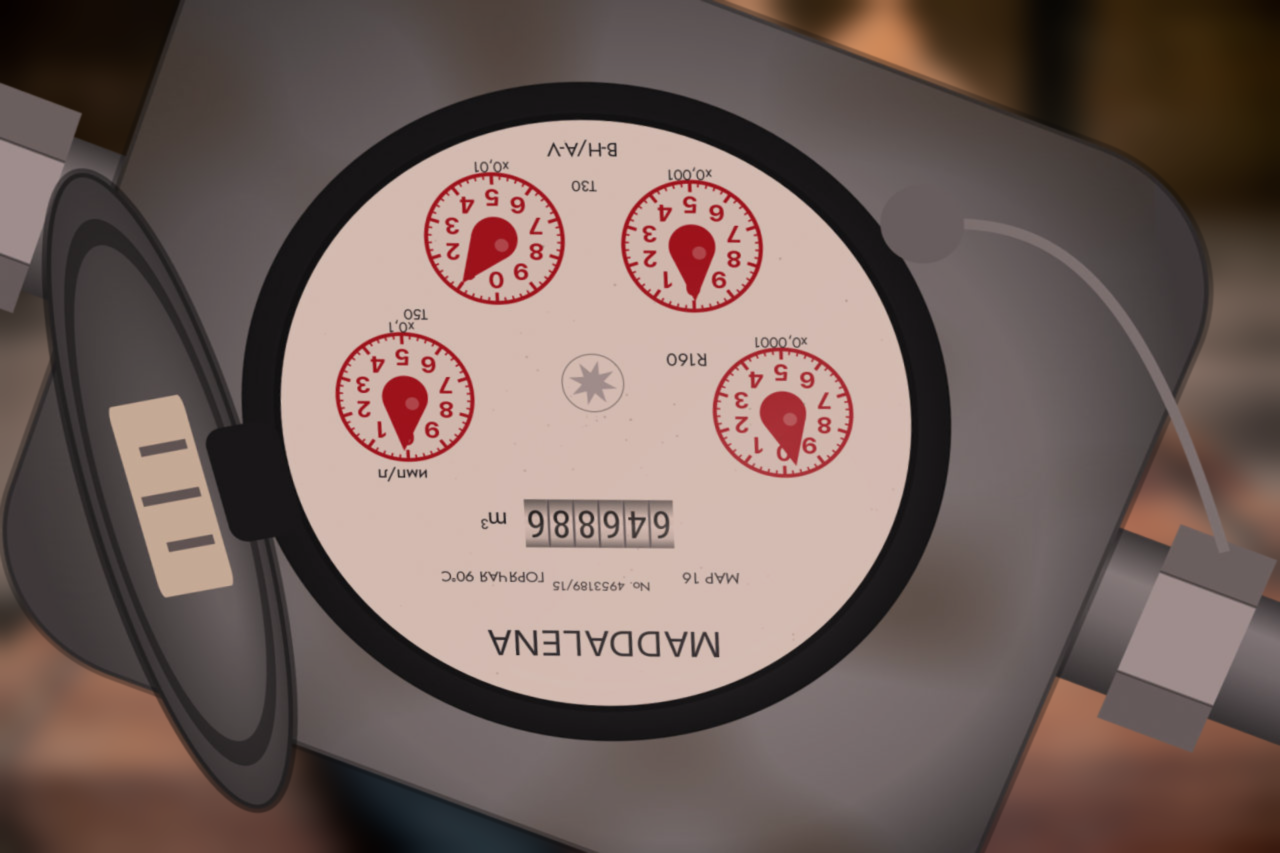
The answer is 646886.0099 m³
